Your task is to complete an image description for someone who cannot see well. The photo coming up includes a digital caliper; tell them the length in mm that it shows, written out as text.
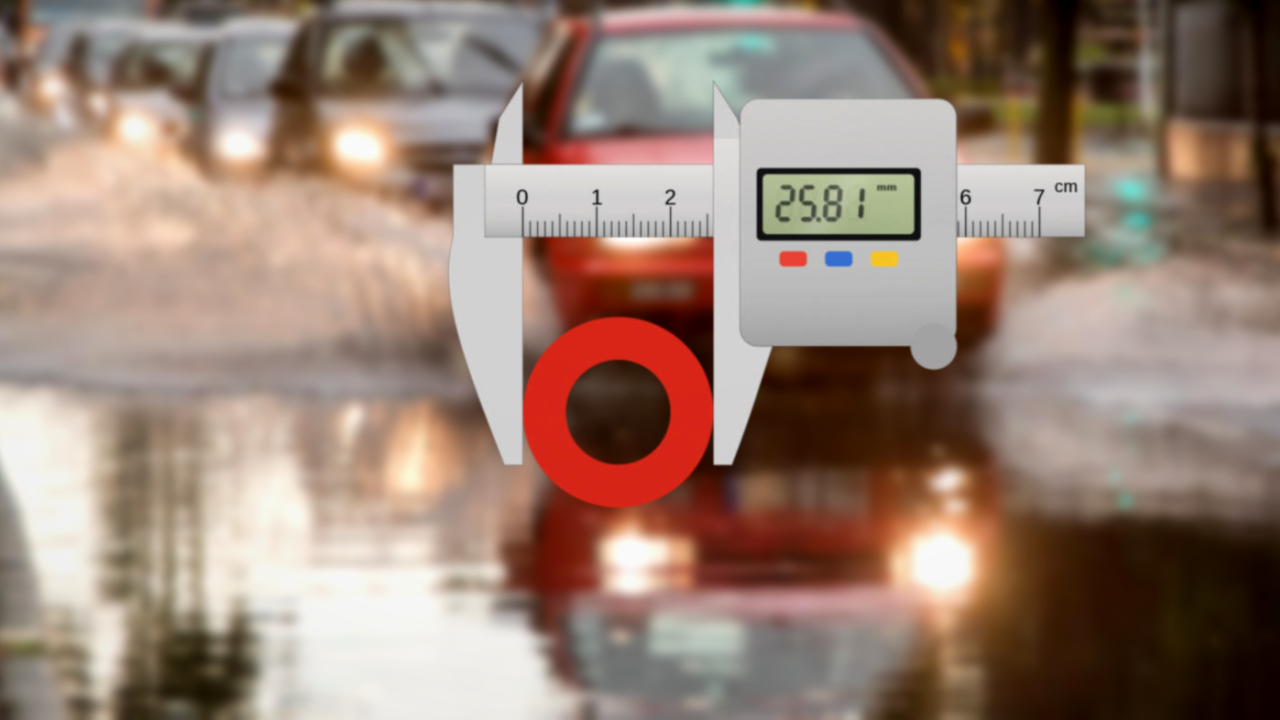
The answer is 25.81 mm
